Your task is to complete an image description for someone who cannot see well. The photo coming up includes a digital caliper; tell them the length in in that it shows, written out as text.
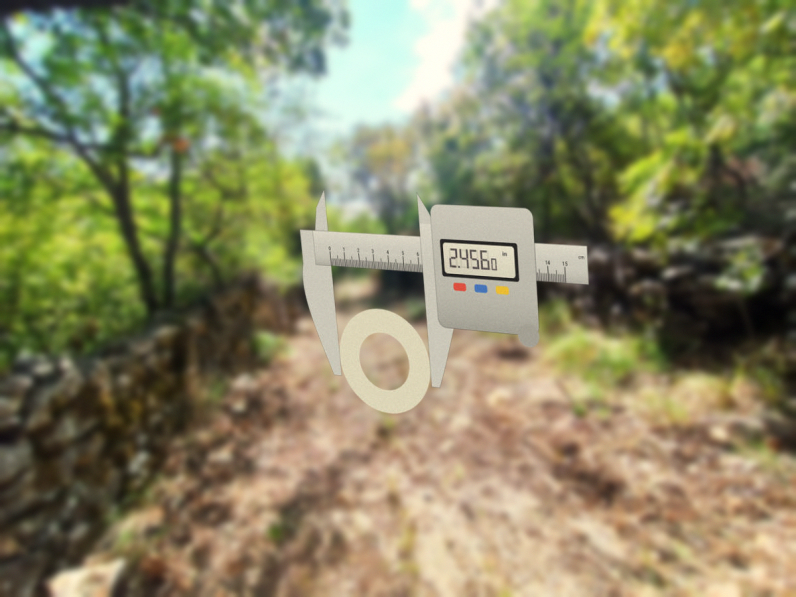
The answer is 2.4560 in
